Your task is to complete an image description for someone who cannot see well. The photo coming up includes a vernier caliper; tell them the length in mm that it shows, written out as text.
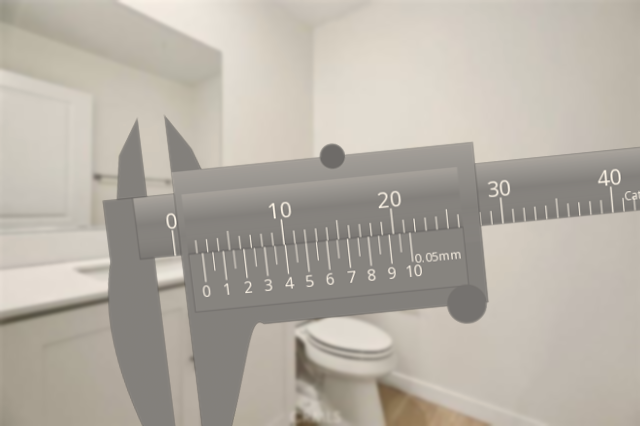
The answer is 2.5 mm
